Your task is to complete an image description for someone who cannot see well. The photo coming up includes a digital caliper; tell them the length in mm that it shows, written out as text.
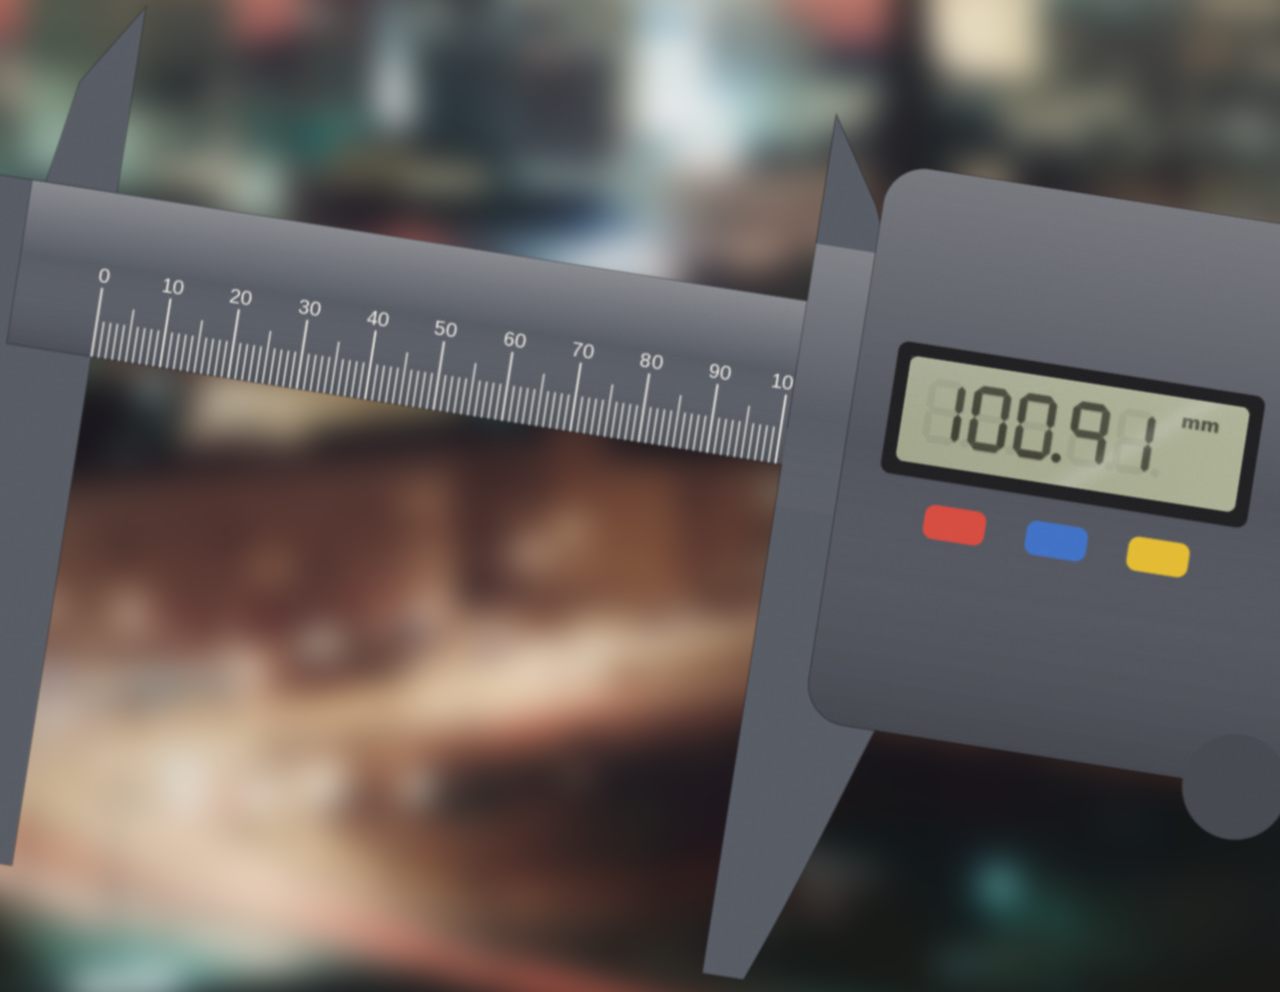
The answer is 100.91 mm
